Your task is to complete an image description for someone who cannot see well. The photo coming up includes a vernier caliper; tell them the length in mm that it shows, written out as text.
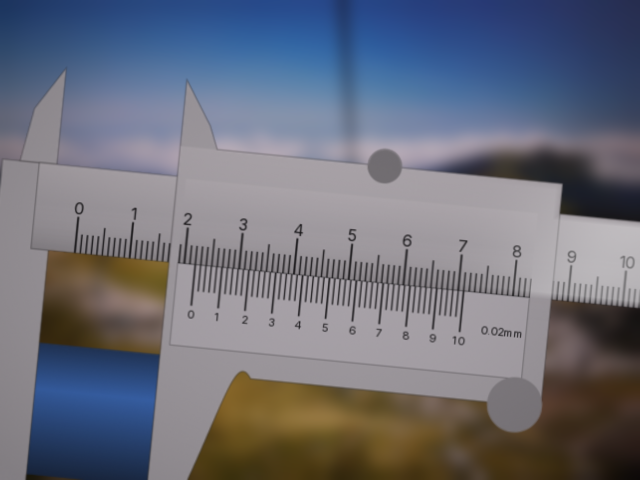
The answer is 22.0 mm
